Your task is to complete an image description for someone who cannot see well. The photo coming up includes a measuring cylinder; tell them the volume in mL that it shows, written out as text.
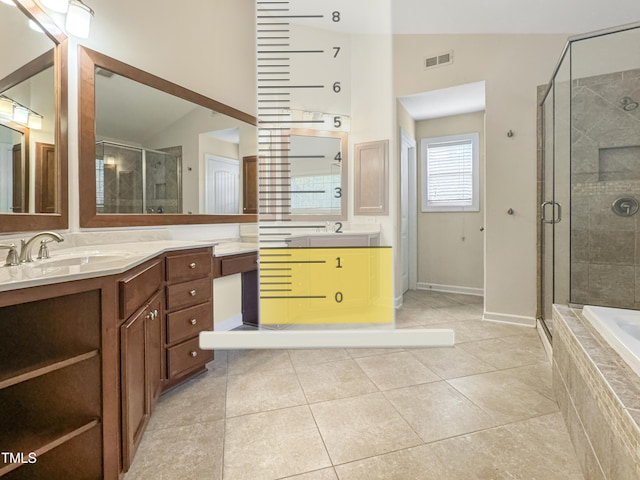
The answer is 1.4 mL
